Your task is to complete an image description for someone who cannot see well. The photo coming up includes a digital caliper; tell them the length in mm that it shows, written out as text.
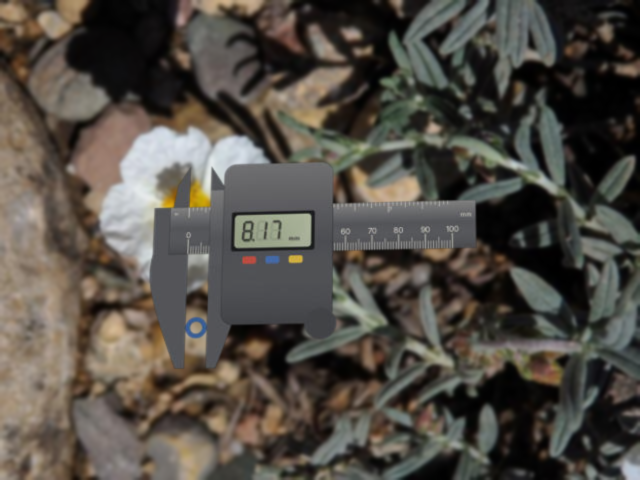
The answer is 8.17 mm
